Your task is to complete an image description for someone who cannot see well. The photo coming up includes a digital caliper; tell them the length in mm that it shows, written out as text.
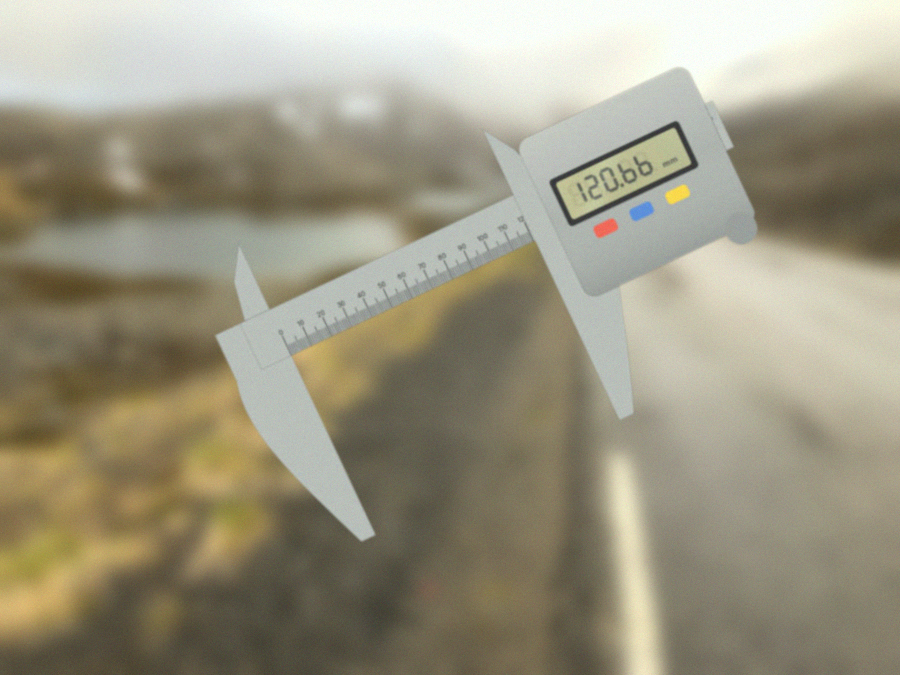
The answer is 120.66 mm
